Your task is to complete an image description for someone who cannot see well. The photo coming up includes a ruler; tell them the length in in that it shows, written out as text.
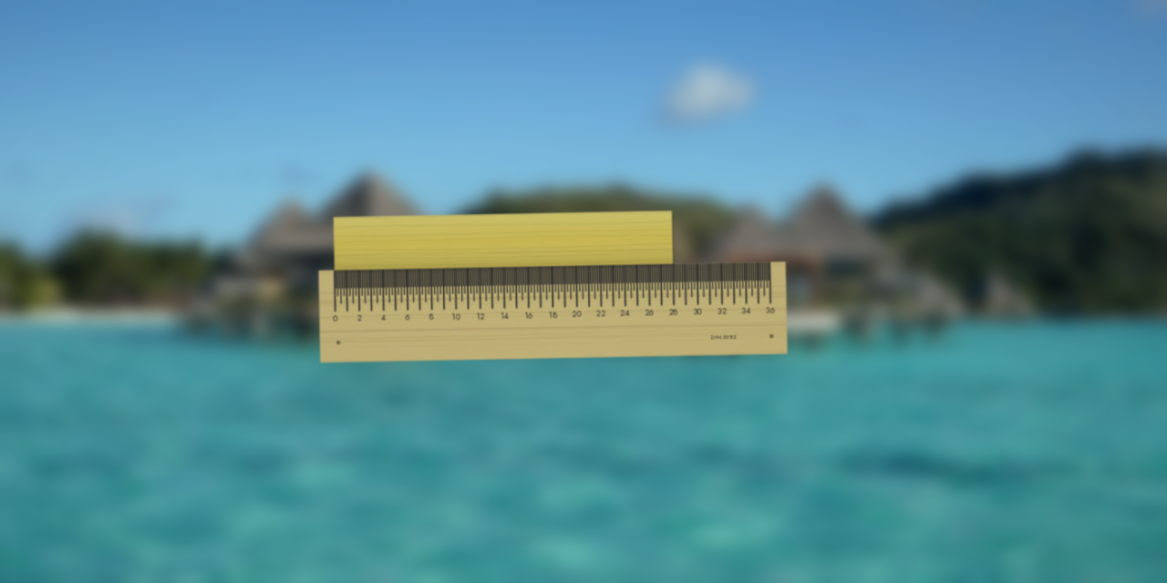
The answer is 28 in
